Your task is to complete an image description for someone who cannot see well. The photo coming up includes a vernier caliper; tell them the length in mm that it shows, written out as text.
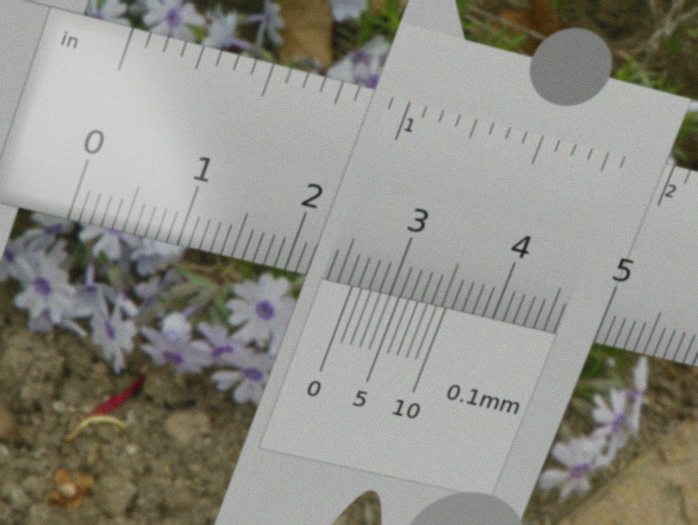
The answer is 26.4 mm
